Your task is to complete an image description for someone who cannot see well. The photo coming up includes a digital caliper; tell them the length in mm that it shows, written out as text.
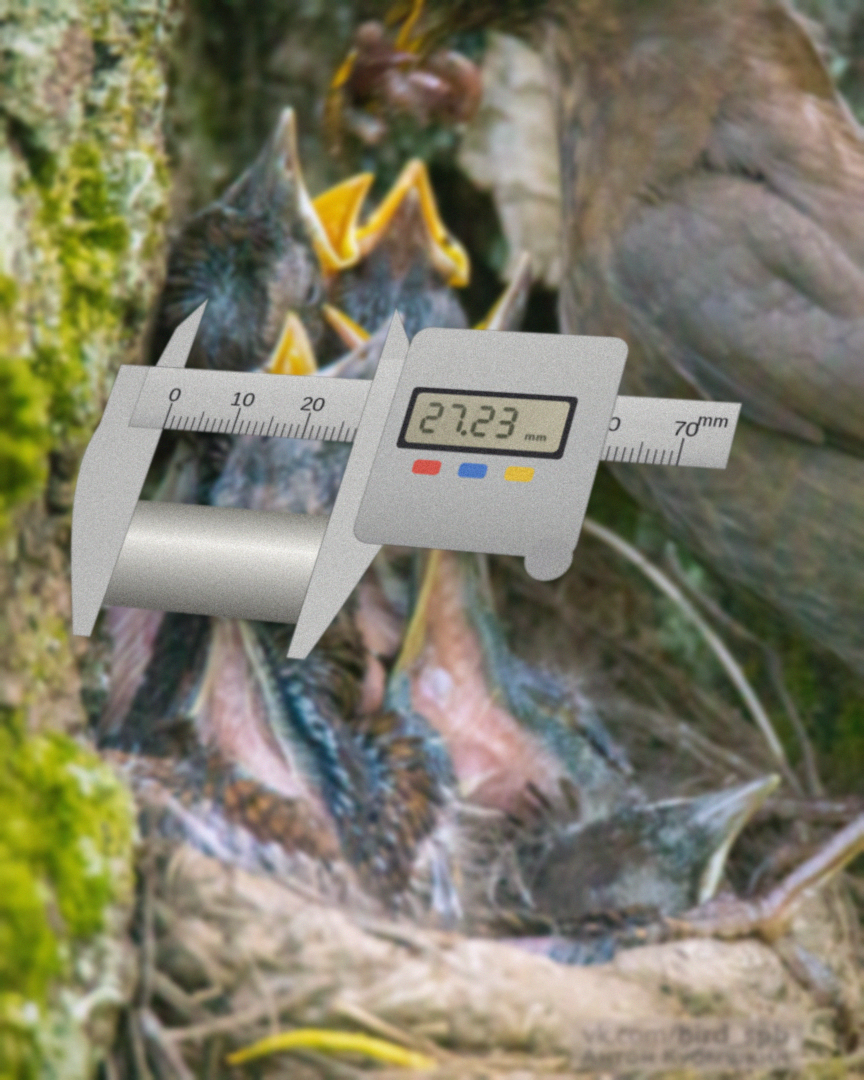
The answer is 27.23 mm
